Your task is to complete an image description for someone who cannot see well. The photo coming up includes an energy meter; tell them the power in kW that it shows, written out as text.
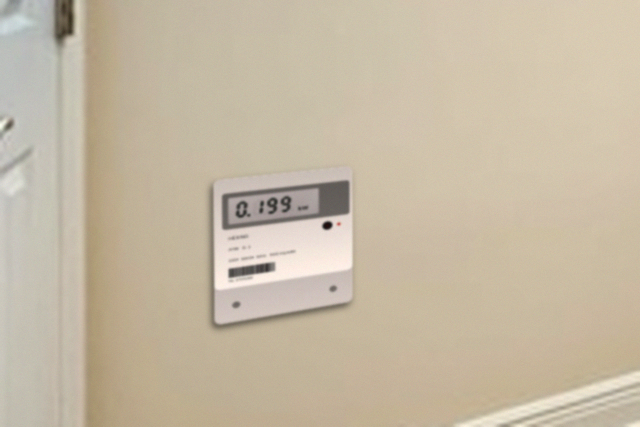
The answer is 0.199 kW
